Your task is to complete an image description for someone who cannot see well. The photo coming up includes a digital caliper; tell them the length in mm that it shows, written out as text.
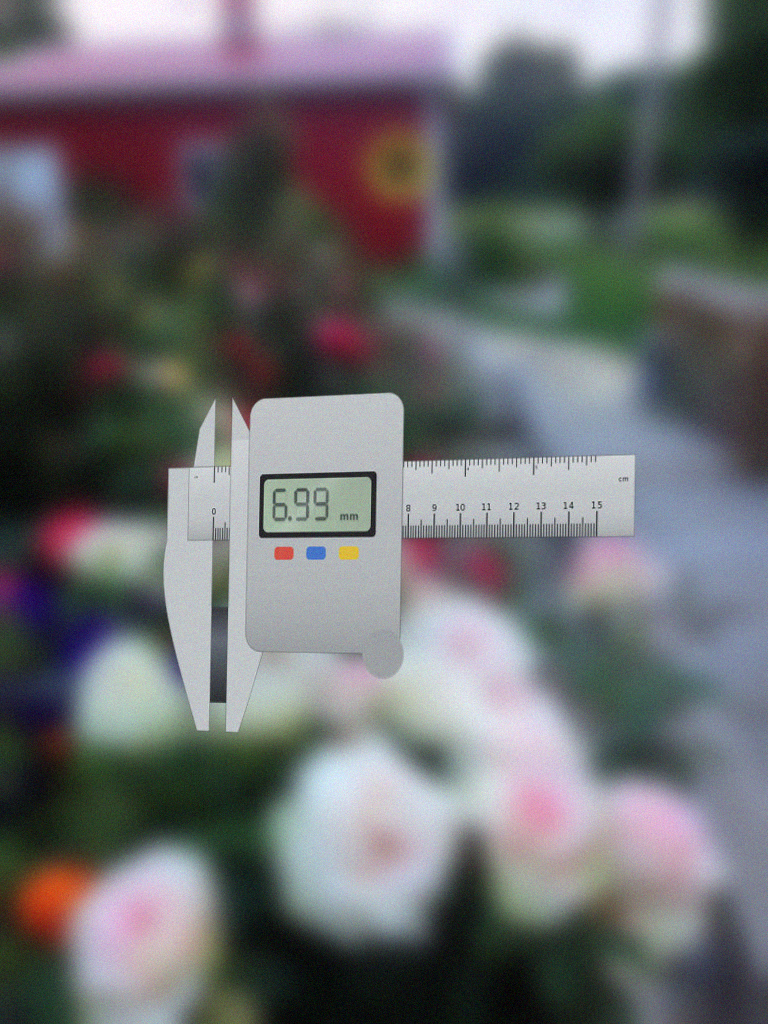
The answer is 6.99 mm
